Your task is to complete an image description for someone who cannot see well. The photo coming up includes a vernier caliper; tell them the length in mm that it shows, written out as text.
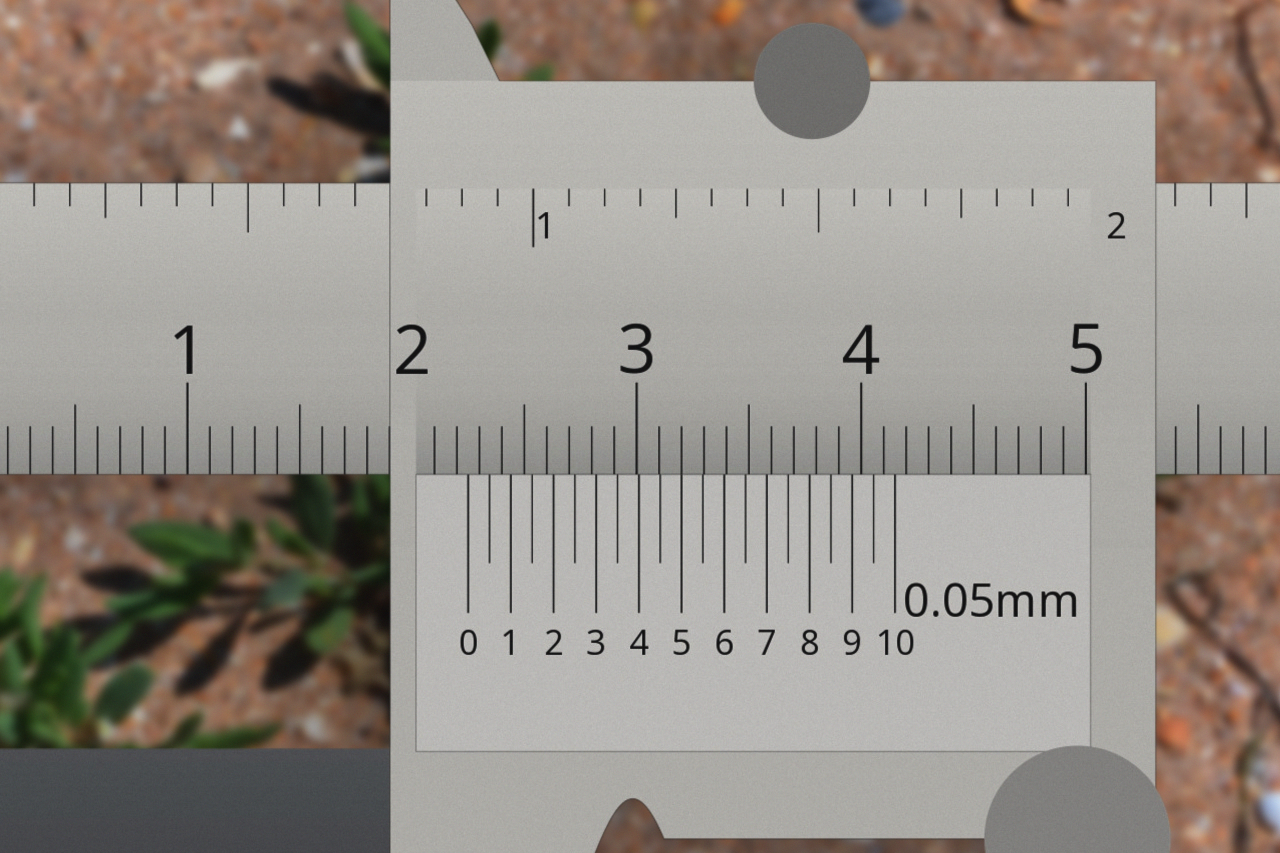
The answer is 22.5 mm
